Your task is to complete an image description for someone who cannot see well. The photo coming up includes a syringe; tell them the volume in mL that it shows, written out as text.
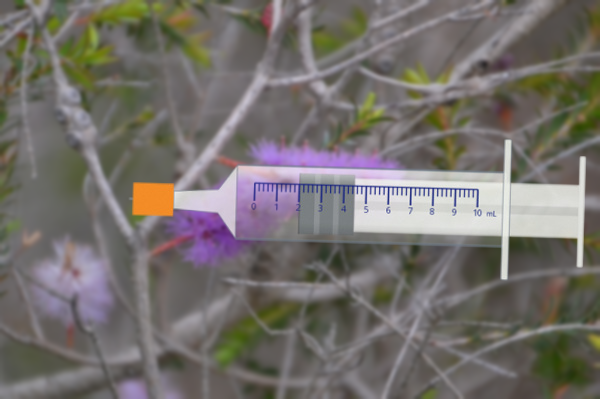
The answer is 2 mL
